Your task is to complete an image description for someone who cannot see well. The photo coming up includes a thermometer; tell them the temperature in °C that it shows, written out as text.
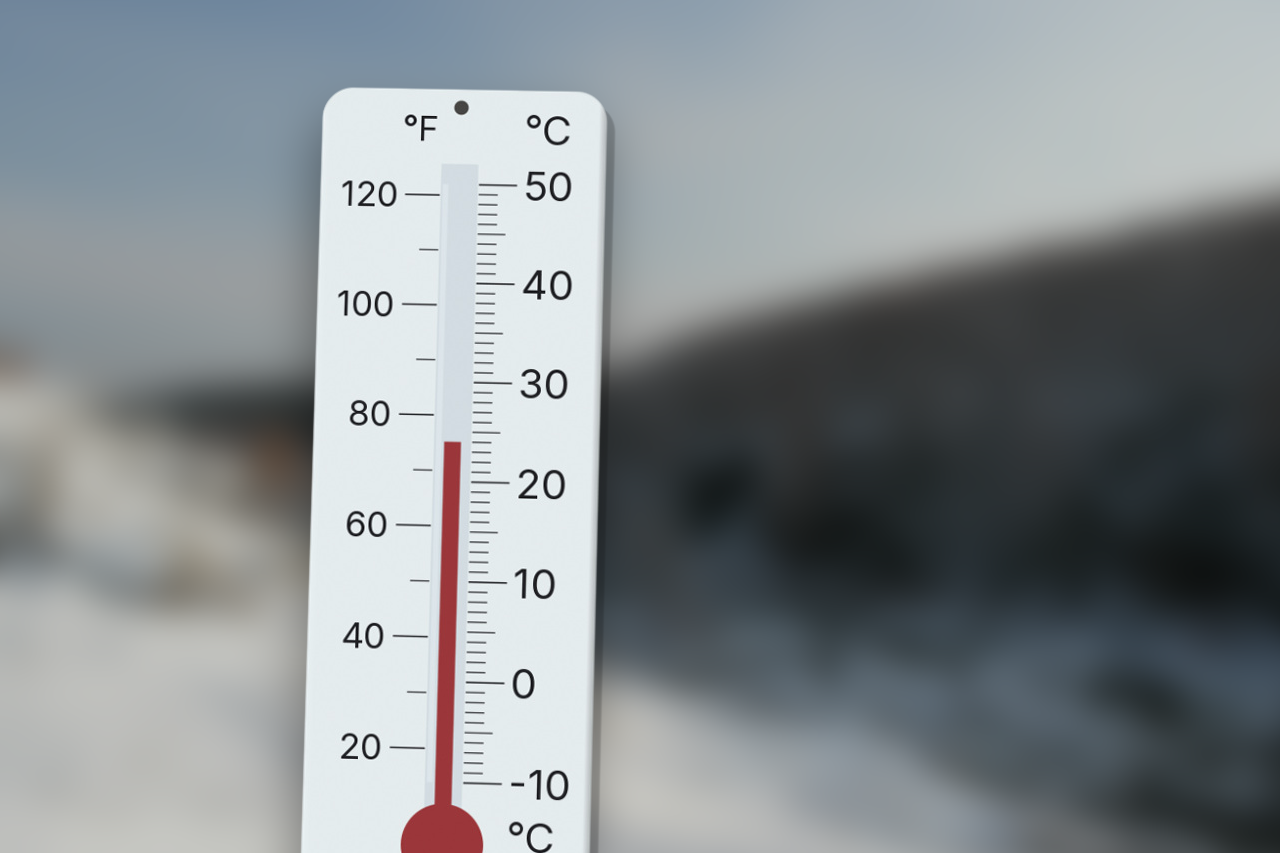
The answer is 24 °C
